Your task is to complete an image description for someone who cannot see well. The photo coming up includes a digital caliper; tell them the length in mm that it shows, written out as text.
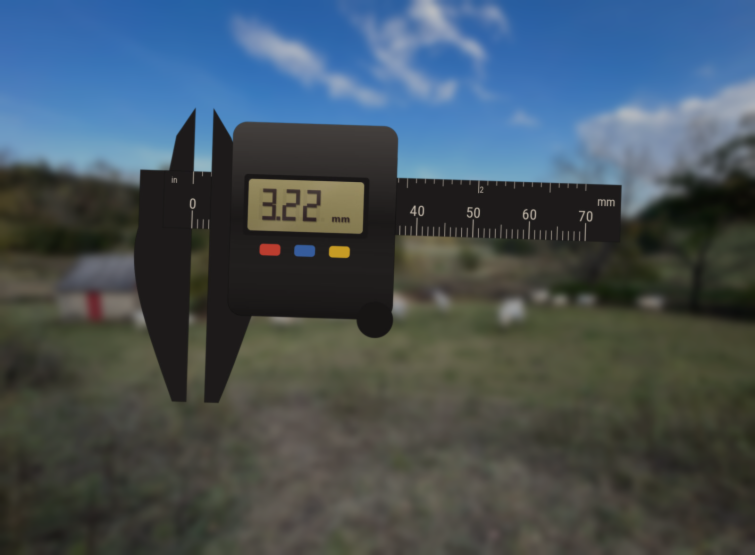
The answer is 3.22 mm
